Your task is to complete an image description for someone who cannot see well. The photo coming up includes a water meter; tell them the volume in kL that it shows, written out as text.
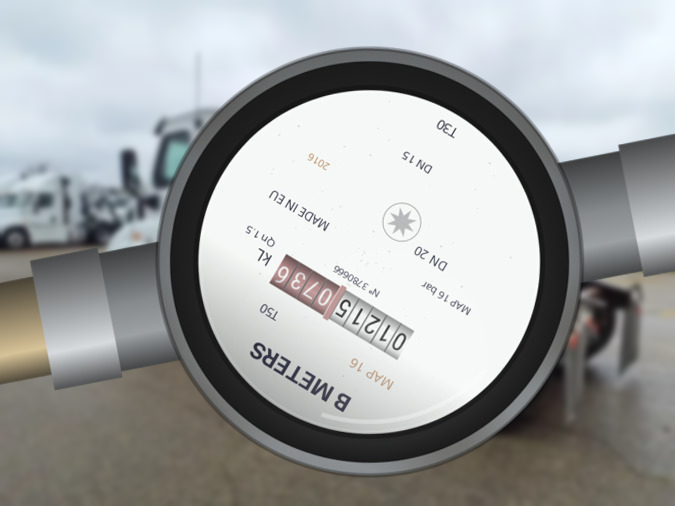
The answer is 1215.0736 kL
